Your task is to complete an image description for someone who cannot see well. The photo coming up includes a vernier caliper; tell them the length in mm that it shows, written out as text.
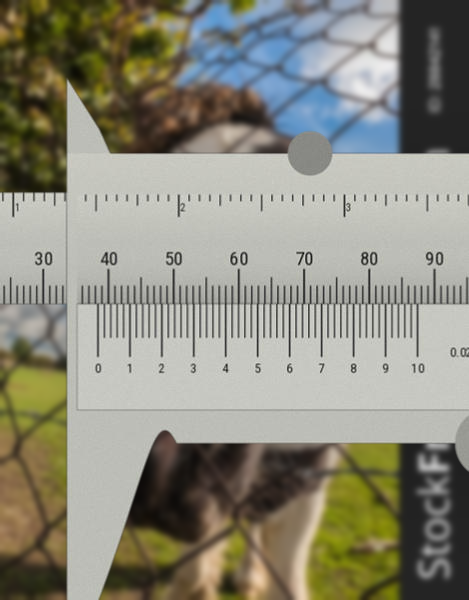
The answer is 38.4 mm
